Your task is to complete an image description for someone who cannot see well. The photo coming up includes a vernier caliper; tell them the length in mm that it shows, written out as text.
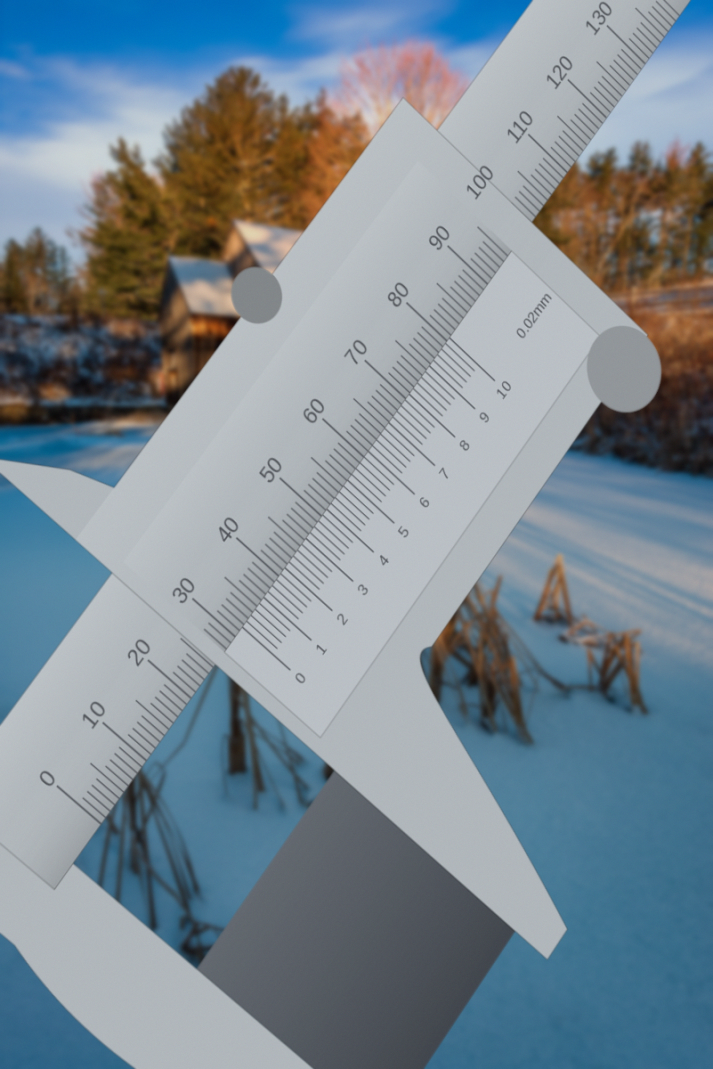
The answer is 31.6 mm
